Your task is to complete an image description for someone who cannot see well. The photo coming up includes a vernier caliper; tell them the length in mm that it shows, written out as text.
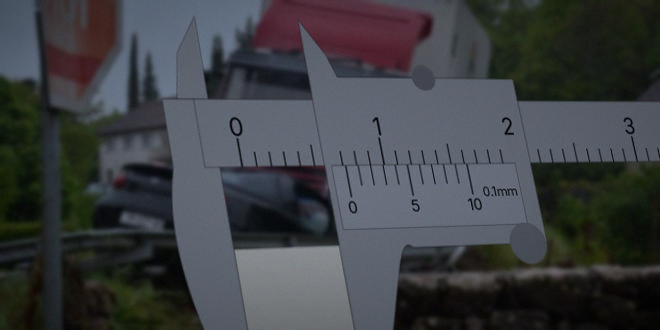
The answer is 7.2 mm
